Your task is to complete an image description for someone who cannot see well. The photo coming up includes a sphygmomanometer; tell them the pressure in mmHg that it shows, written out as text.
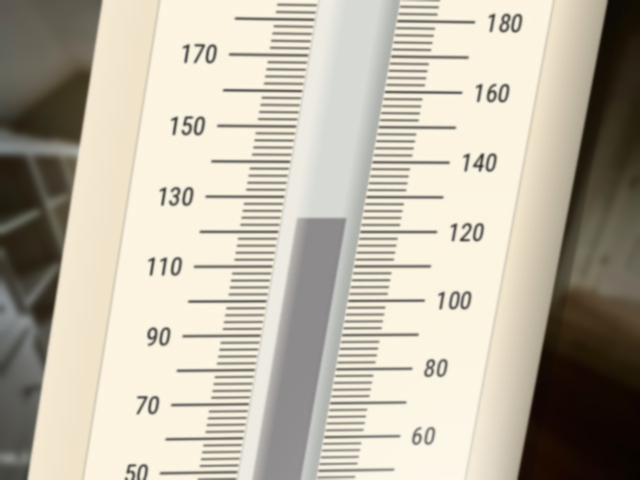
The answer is 124 mmHg
